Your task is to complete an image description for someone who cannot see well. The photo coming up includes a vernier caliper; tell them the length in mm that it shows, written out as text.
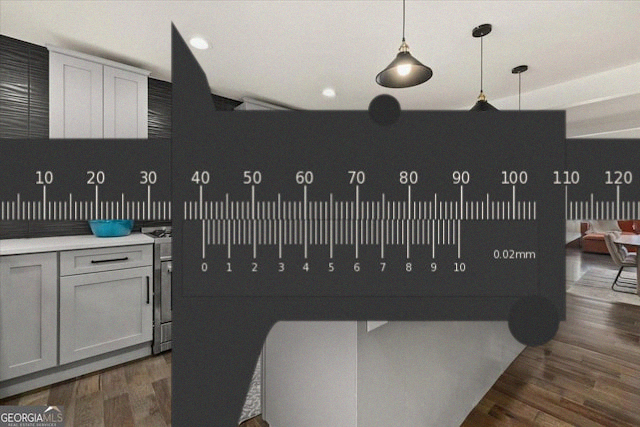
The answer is 40.5 mm
